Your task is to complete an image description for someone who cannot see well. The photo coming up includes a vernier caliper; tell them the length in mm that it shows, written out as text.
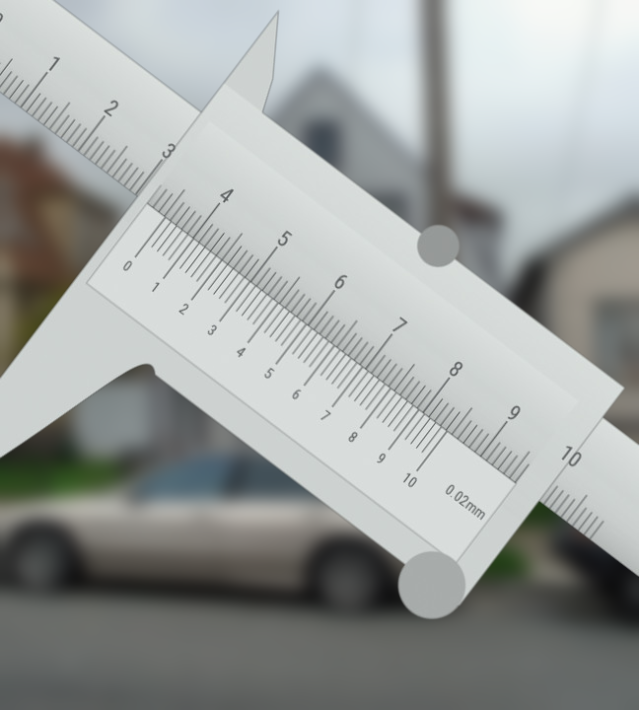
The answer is 35.2 mm
